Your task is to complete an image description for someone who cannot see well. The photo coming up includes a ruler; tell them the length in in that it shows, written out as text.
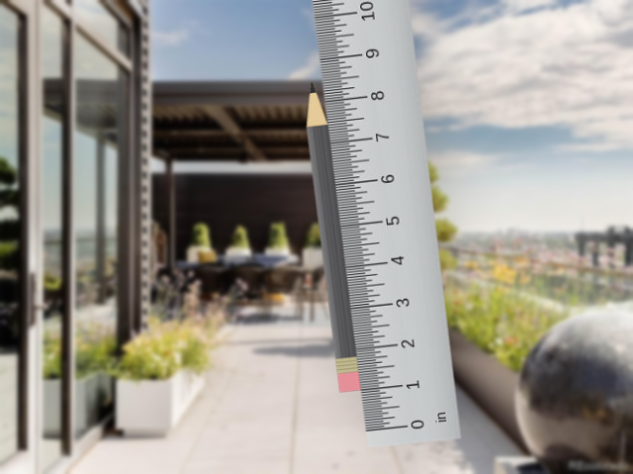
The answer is 7.5 in
